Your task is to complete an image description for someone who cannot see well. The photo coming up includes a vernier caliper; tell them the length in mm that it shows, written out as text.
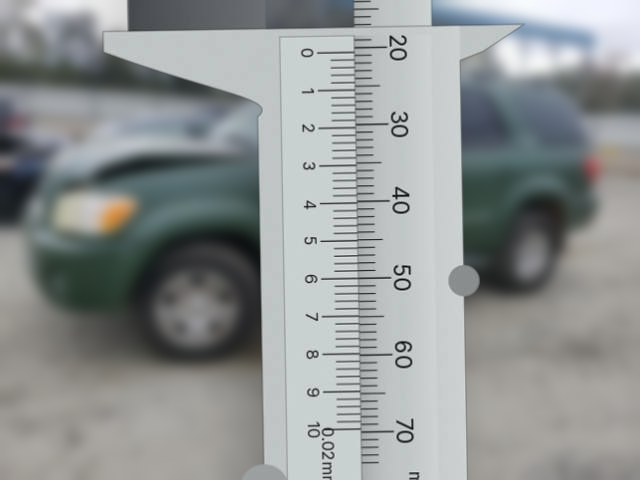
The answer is 20.6 mm
